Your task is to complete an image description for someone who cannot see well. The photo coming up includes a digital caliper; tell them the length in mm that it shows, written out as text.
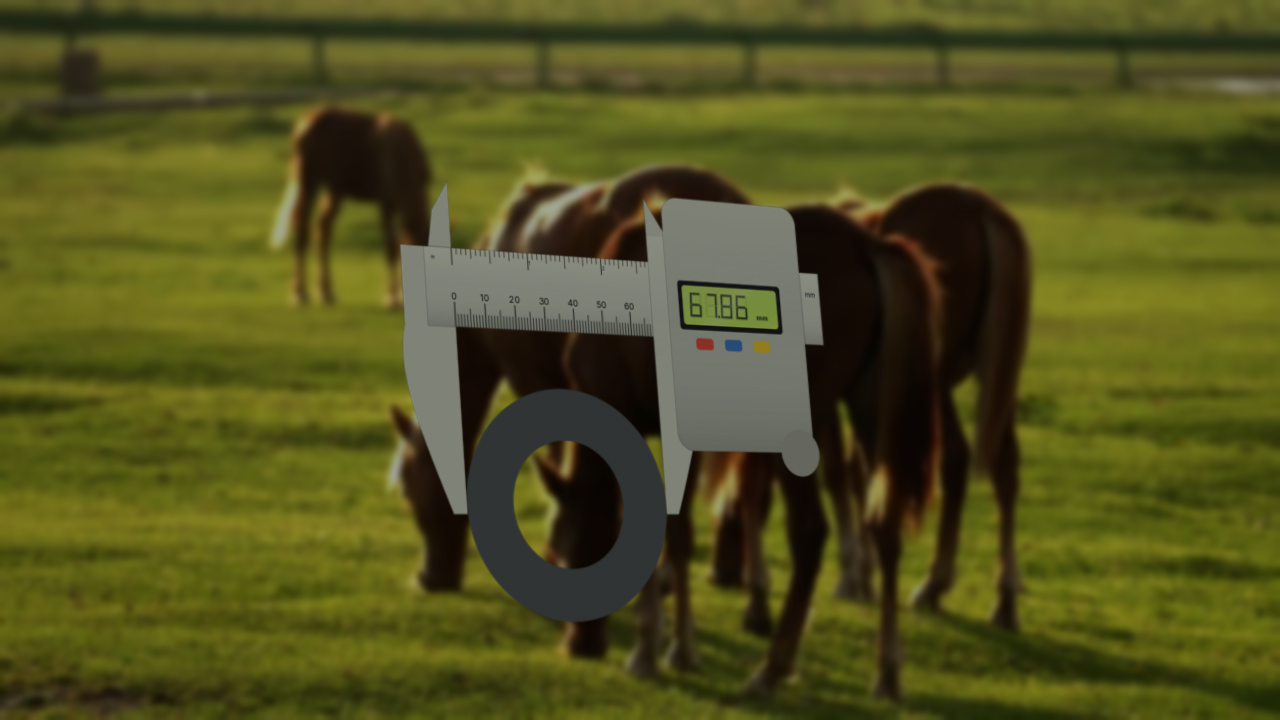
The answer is 67.86 mm
